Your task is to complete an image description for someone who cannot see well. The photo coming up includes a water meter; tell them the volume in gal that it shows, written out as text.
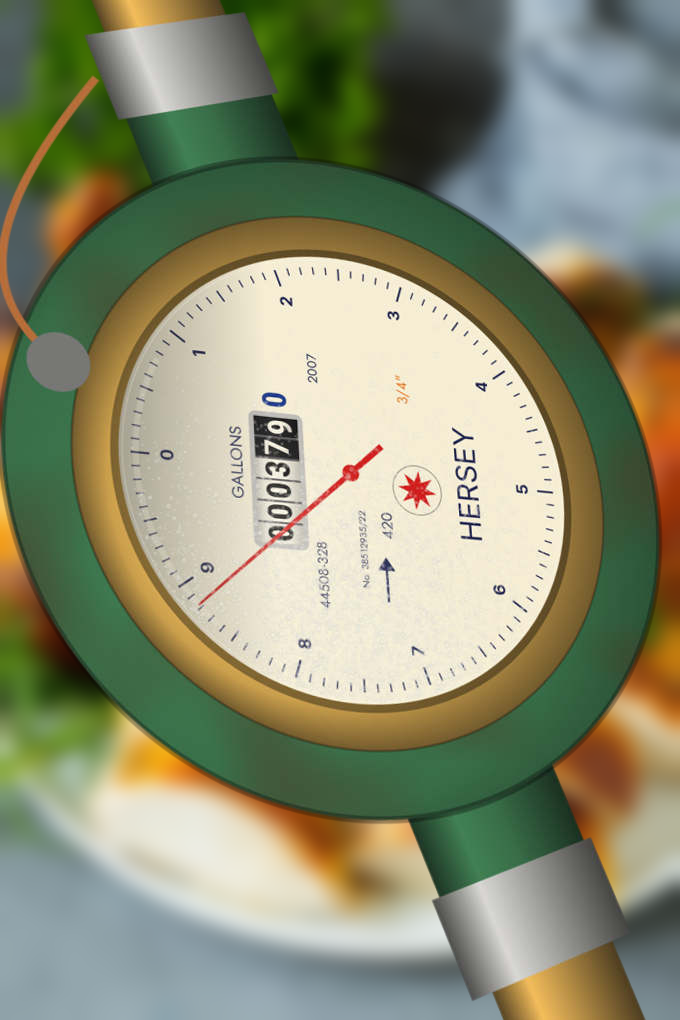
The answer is 3788.8 gal
